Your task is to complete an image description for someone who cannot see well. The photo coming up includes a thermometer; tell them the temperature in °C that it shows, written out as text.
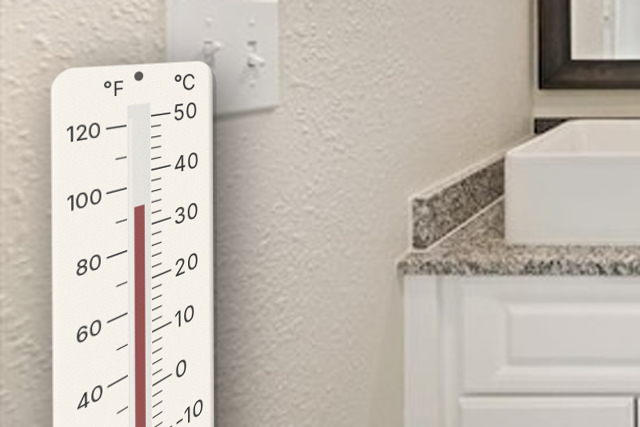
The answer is 34 °C
